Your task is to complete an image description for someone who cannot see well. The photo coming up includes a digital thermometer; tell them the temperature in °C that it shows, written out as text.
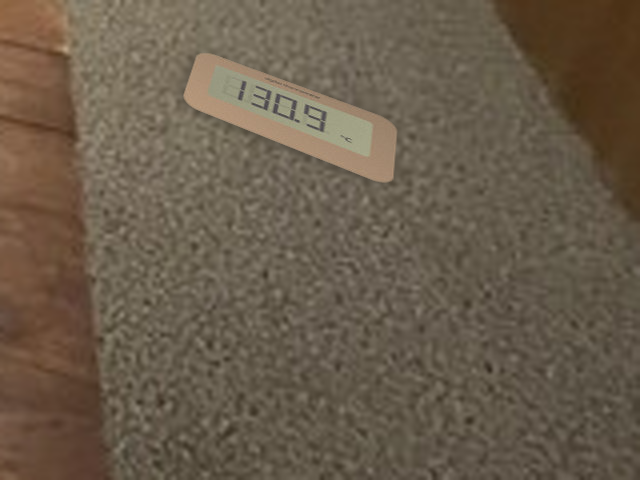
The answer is 130.9 °C
